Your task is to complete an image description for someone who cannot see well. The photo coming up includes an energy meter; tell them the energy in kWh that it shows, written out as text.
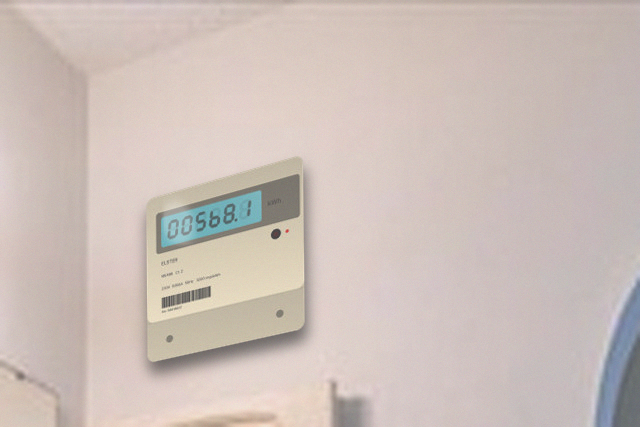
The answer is 568.1 kWh
